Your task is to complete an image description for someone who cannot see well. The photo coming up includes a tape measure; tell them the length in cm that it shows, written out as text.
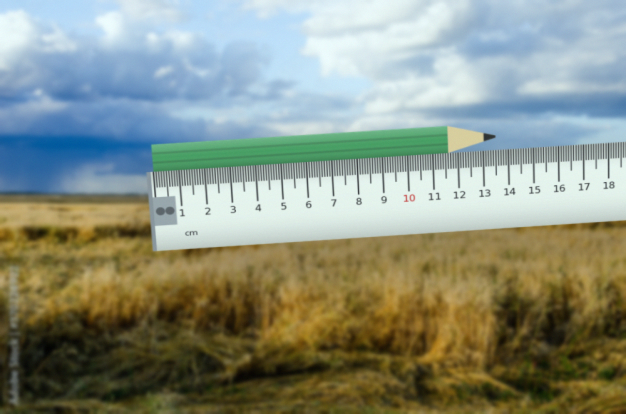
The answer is 13.5 cm
